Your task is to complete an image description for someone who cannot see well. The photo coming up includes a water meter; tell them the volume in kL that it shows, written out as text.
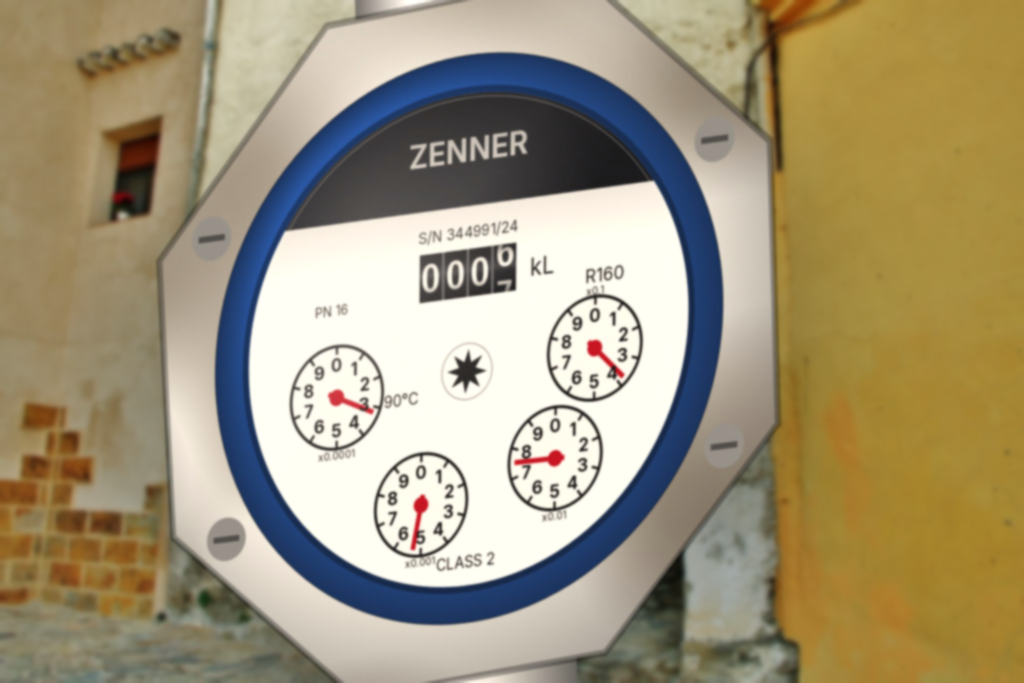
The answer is 6.3753 kL
